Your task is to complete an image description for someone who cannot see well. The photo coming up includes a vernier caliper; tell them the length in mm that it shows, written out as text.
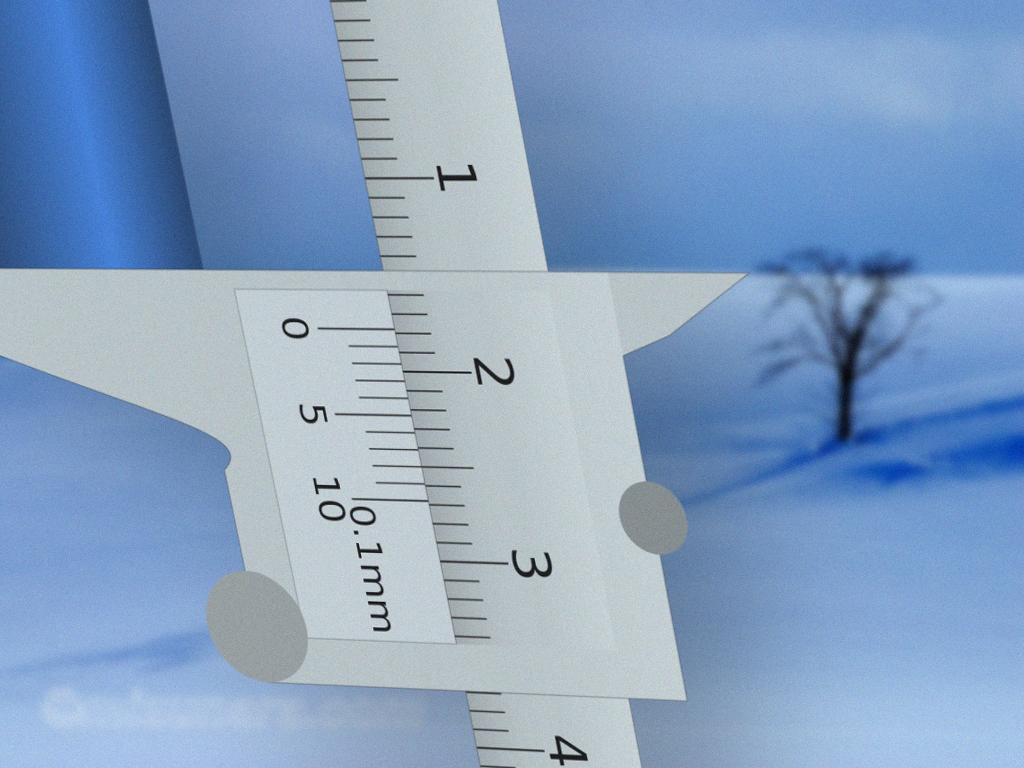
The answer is 17.8 mm
